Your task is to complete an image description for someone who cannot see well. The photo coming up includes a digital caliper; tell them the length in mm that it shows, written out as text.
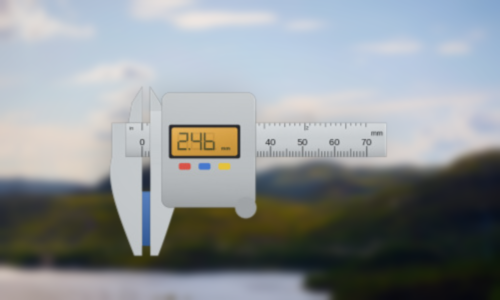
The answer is 2.46 mm
